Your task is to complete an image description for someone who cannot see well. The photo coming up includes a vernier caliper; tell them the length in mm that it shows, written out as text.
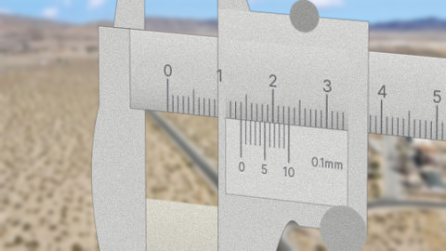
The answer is 14.0 mm
